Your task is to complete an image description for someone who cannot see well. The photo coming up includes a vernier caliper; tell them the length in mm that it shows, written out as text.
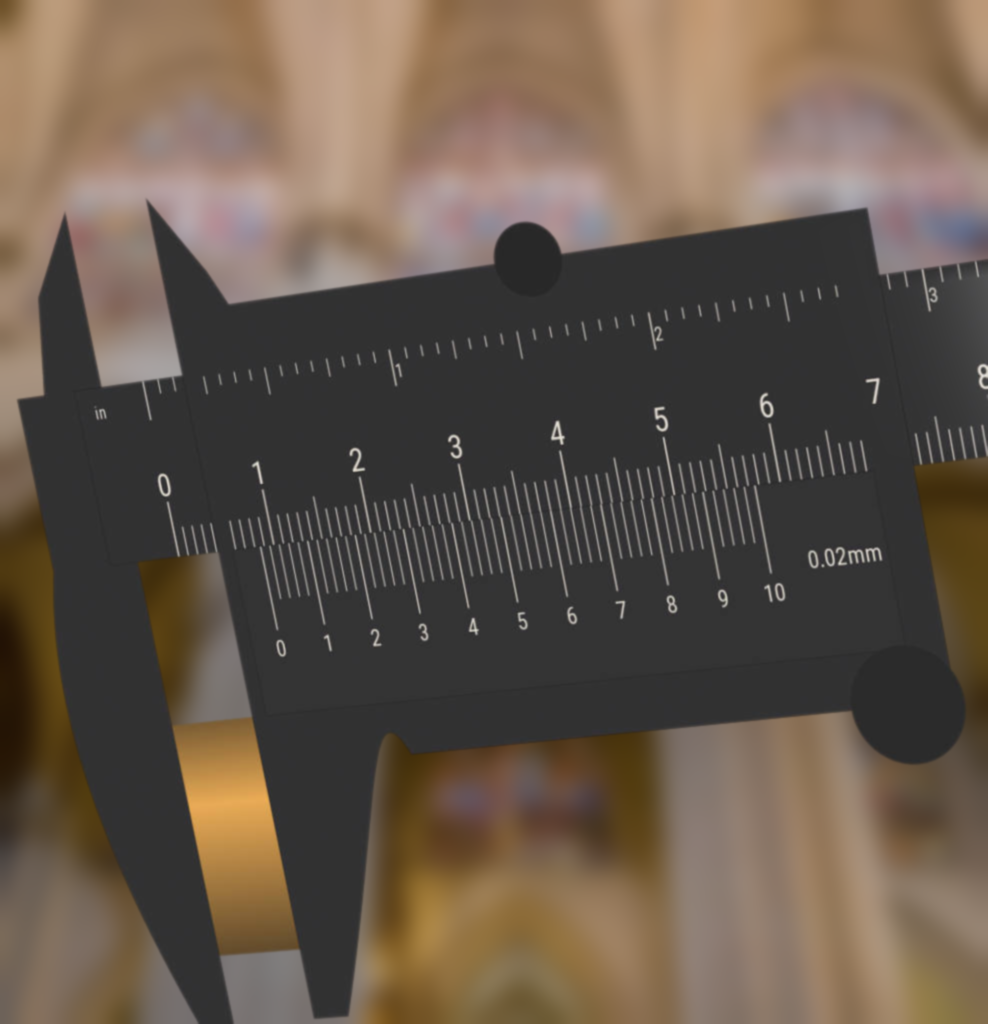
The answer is 8.6 mm
